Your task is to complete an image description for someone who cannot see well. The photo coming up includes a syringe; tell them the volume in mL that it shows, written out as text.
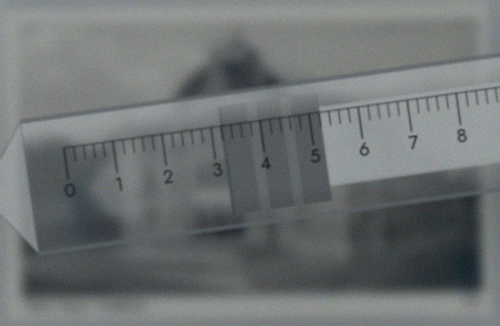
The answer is 3.2 mL
